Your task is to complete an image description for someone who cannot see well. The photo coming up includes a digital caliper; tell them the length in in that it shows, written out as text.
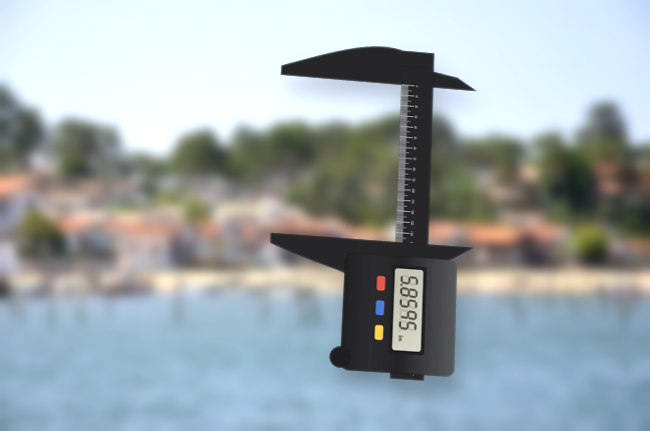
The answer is 5.8595 in
